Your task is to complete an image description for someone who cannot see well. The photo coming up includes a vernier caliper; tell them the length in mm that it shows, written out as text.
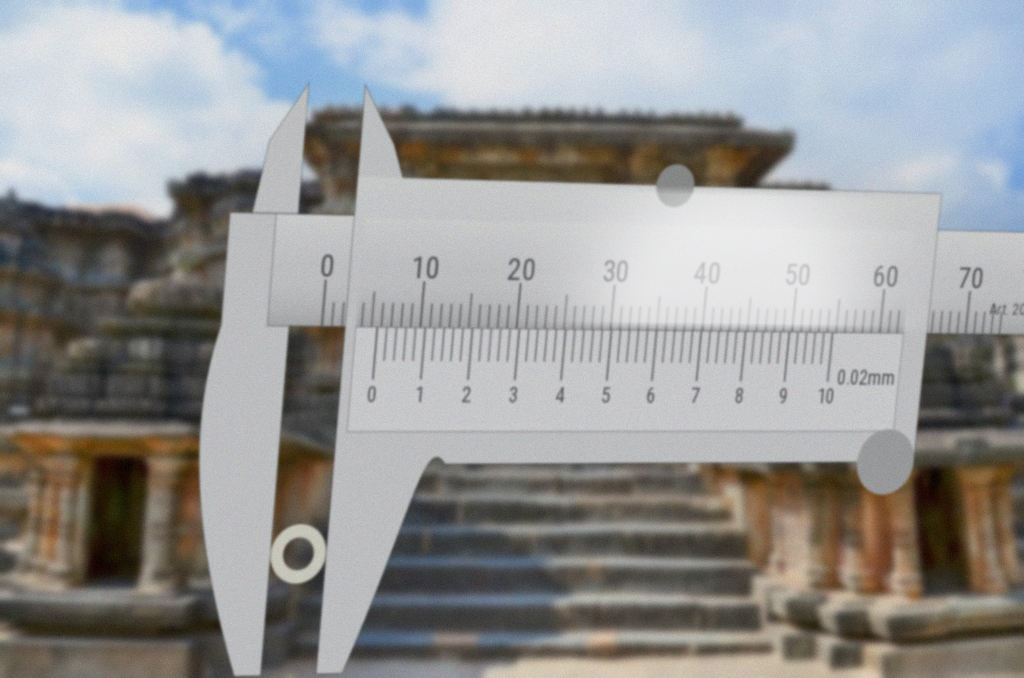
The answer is 5.6 mm
